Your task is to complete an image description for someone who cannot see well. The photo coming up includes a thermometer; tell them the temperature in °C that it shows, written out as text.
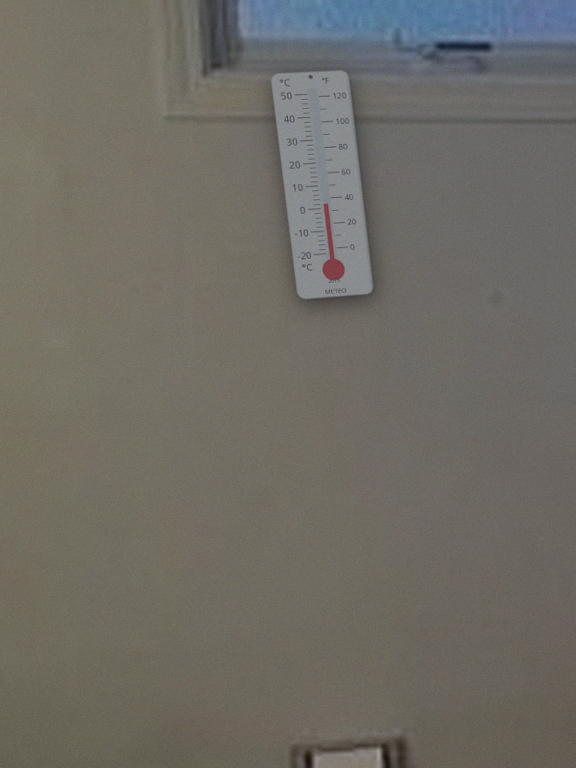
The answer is 2 °C
